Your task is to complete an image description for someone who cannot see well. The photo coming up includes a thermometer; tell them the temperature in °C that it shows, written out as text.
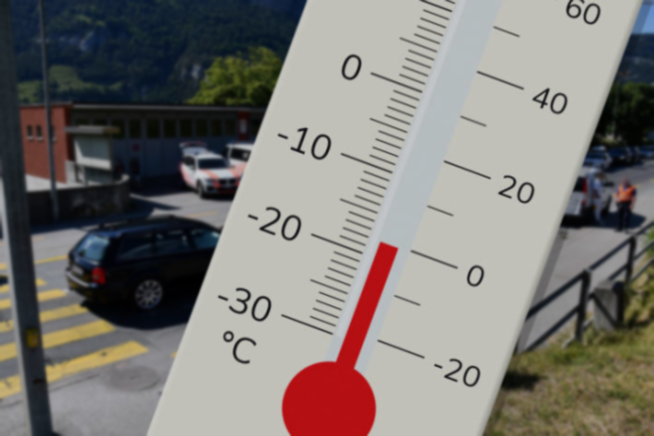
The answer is -18 °C
